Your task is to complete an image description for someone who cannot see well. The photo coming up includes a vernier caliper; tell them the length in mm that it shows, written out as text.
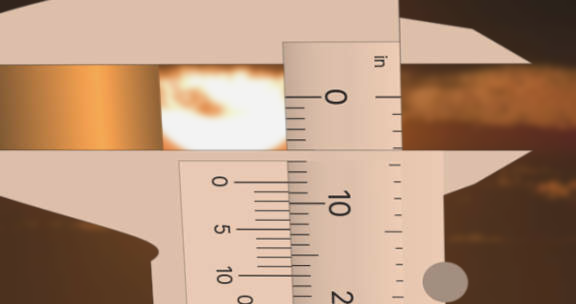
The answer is 8.0 mm
